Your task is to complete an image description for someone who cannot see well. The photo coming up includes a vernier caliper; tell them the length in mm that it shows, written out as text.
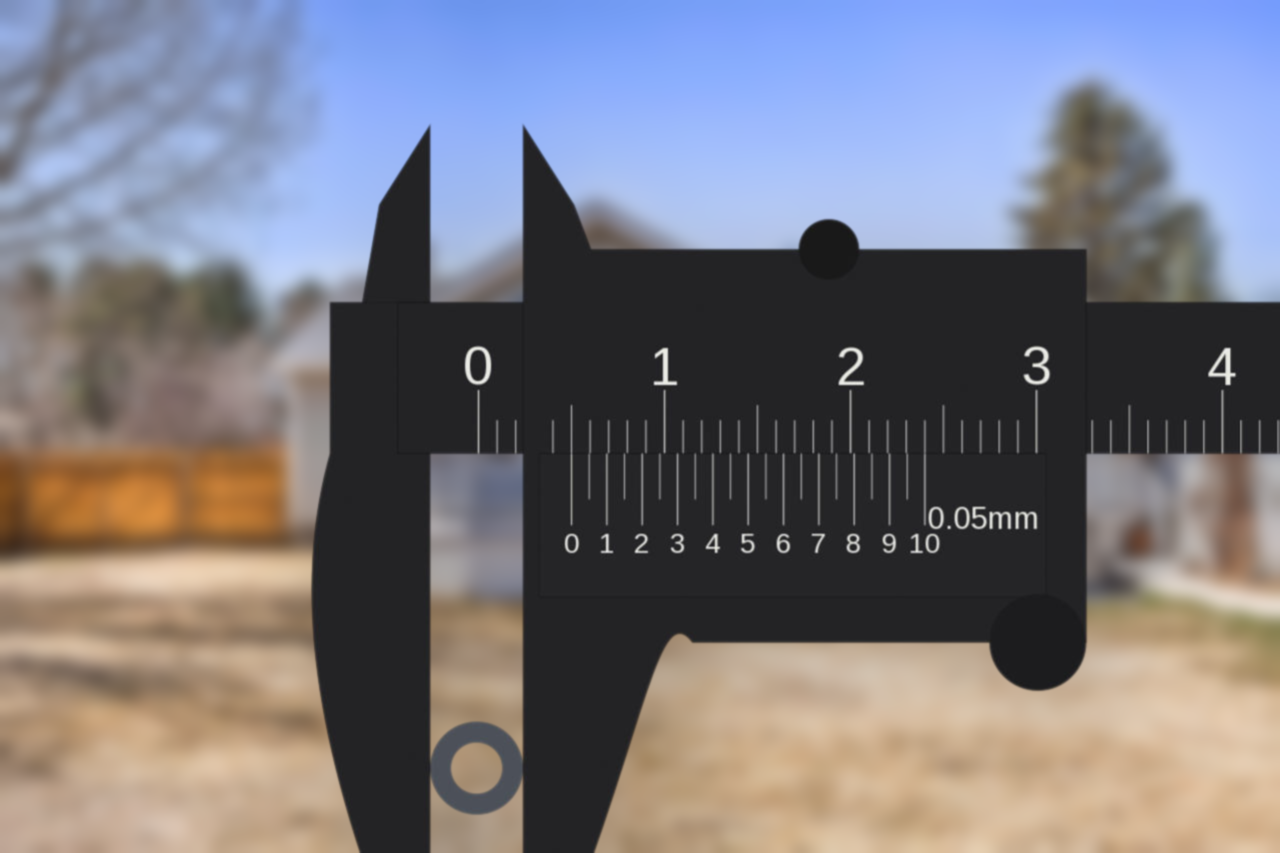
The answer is 5.0 mm
